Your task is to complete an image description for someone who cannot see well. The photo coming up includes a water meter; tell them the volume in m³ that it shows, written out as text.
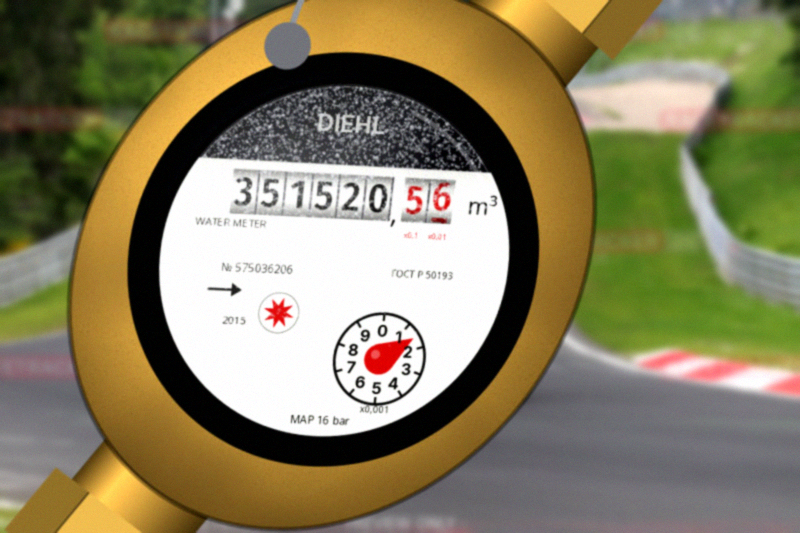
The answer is 351520.561 m³
